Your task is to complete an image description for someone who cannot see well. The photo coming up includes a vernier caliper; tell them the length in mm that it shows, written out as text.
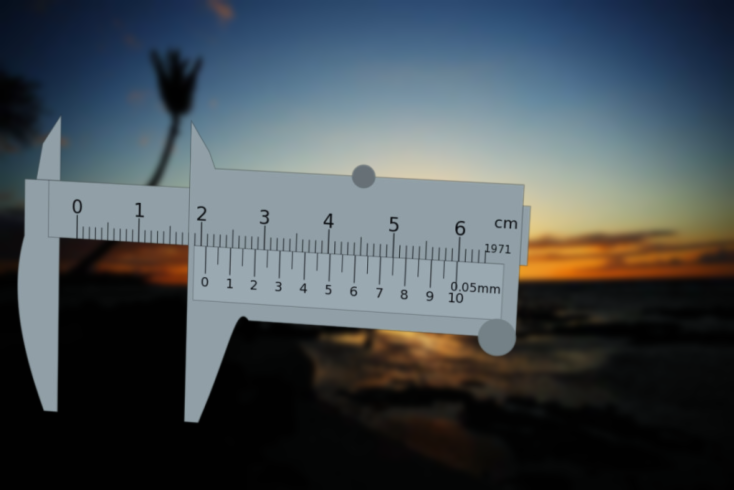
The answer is 20.8 mm
